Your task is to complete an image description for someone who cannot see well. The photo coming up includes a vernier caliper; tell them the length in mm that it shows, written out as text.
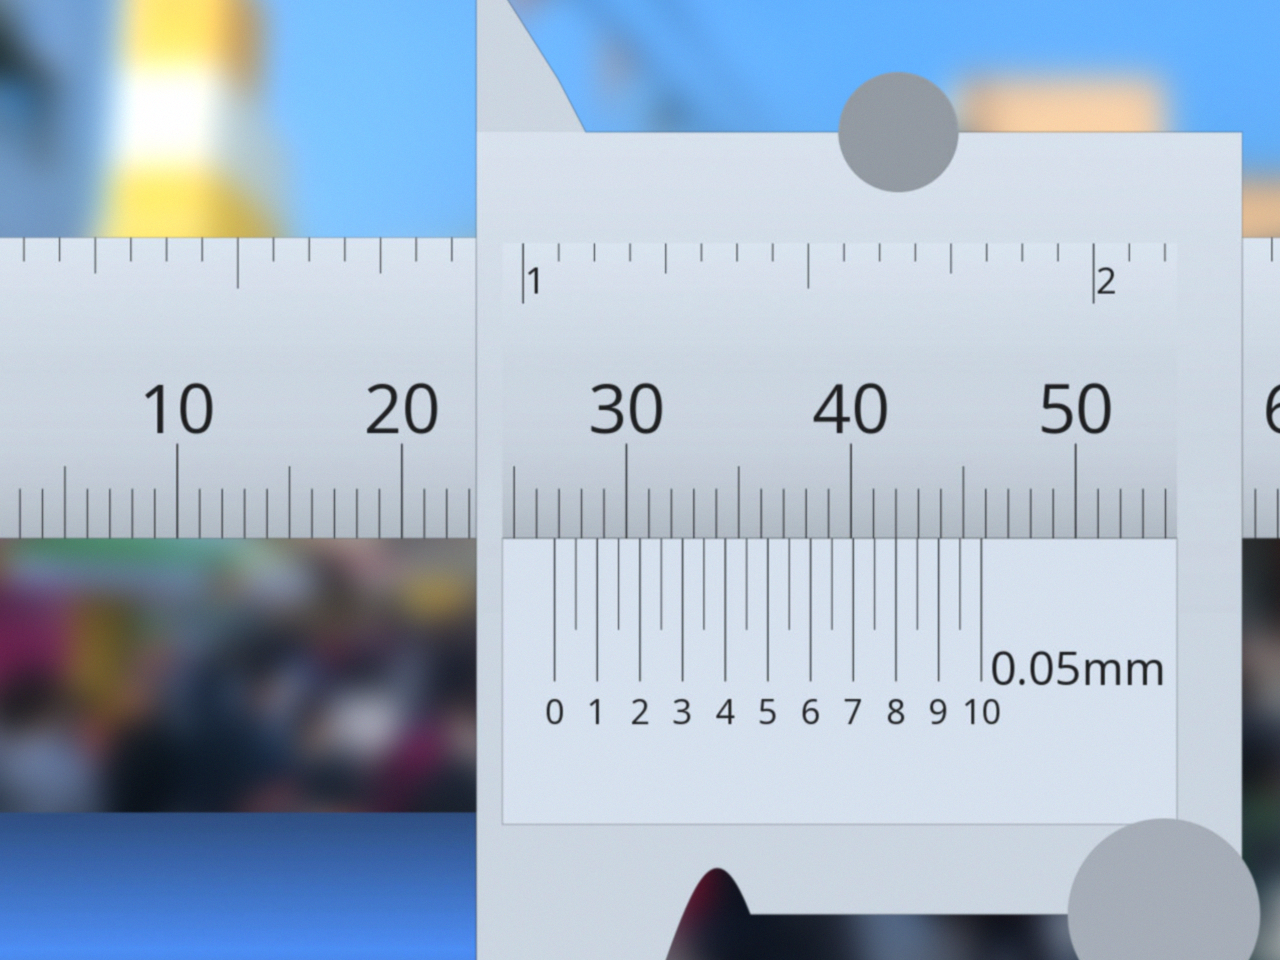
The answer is 26.8 mm
